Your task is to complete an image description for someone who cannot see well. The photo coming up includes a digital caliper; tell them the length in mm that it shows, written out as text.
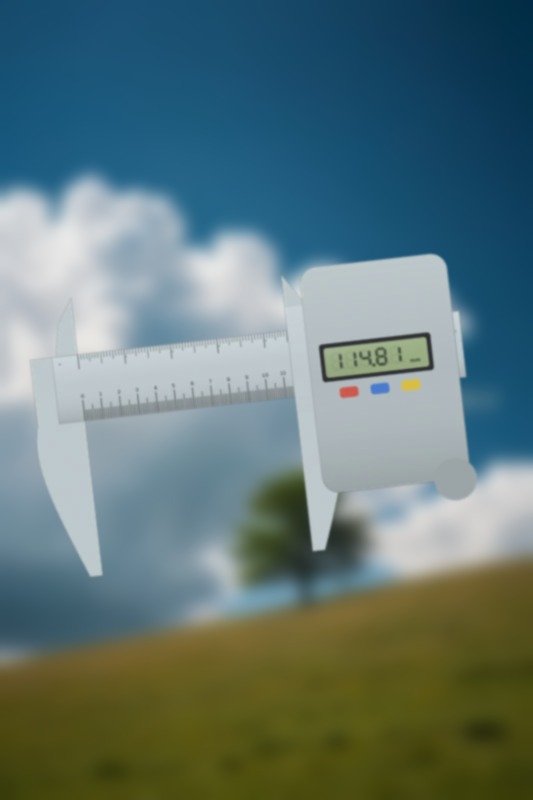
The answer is 114.81 mm
